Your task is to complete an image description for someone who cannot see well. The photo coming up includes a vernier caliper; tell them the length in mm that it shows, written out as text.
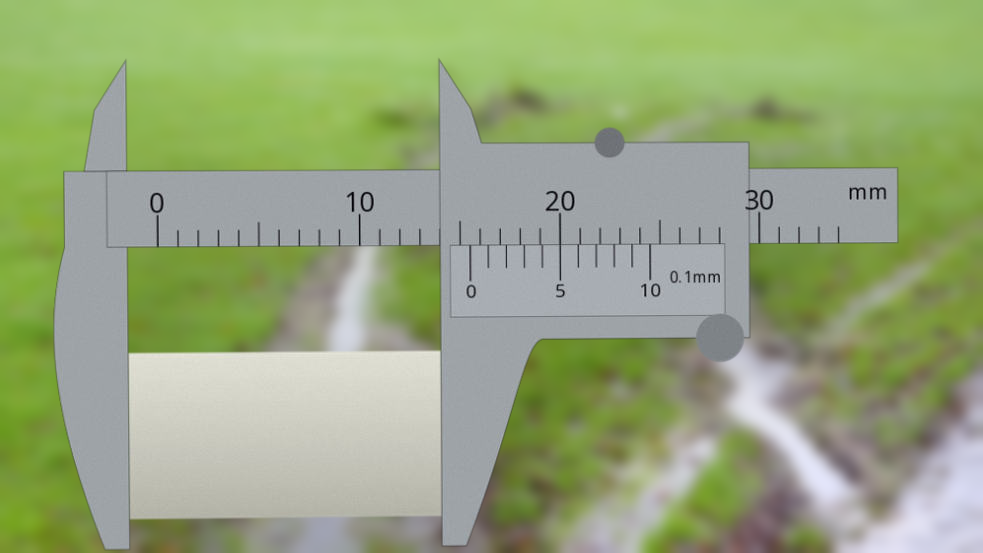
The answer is 15.5 mm
